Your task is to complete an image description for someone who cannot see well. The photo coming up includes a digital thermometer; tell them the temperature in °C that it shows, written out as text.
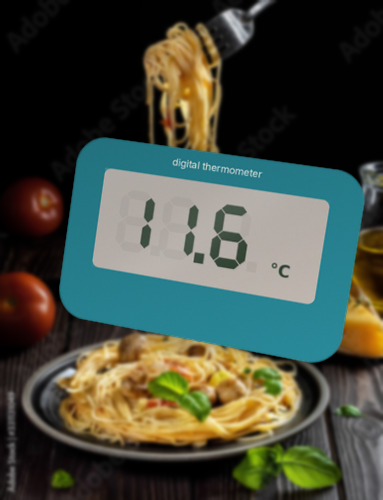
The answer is 11.6 °C
